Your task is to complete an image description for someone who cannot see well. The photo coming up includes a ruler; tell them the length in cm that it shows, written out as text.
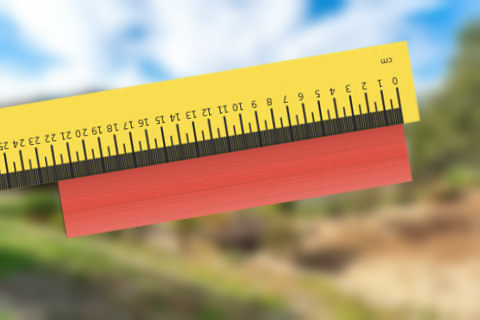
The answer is 22 cm
